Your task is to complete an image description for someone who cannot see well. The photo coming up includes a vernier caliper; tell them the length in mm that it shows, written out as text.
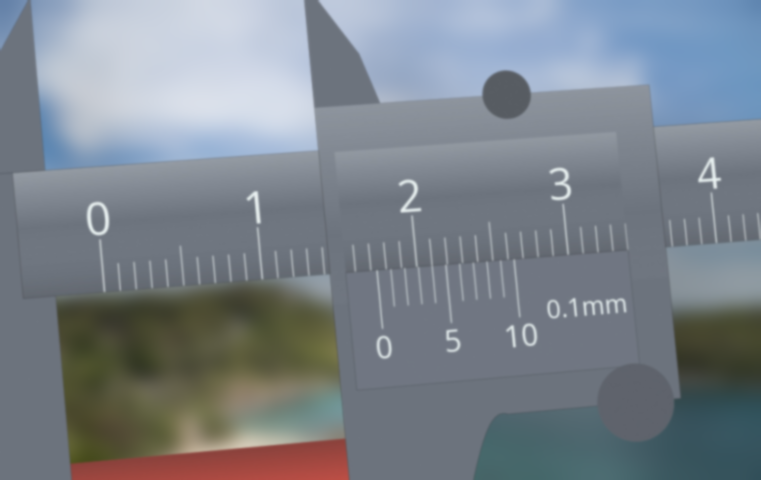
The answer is 17.4 mm
